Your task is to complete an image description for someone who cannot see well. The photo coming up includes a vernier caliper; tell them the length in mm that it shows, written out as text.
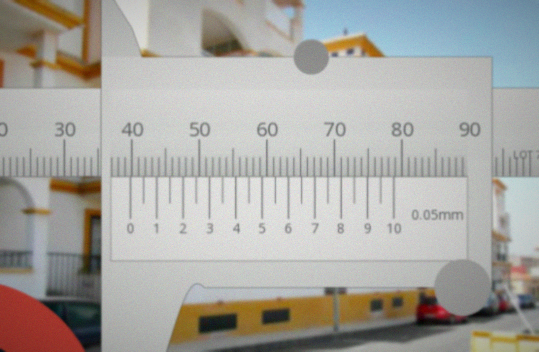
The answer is 39.8 mm
